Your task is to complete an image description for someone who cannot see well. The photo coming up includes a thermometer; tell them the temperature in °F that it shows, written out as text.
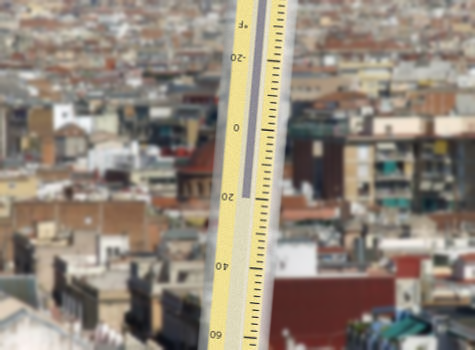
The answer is 20 °F
